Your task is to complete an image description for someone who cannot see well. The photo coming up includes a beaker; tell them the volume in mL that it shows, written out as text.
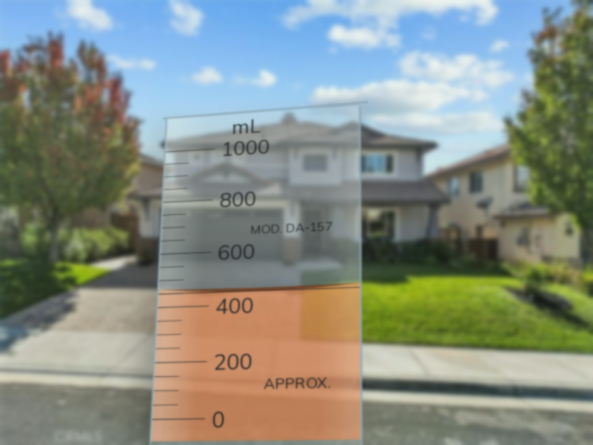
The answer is 450 mL
